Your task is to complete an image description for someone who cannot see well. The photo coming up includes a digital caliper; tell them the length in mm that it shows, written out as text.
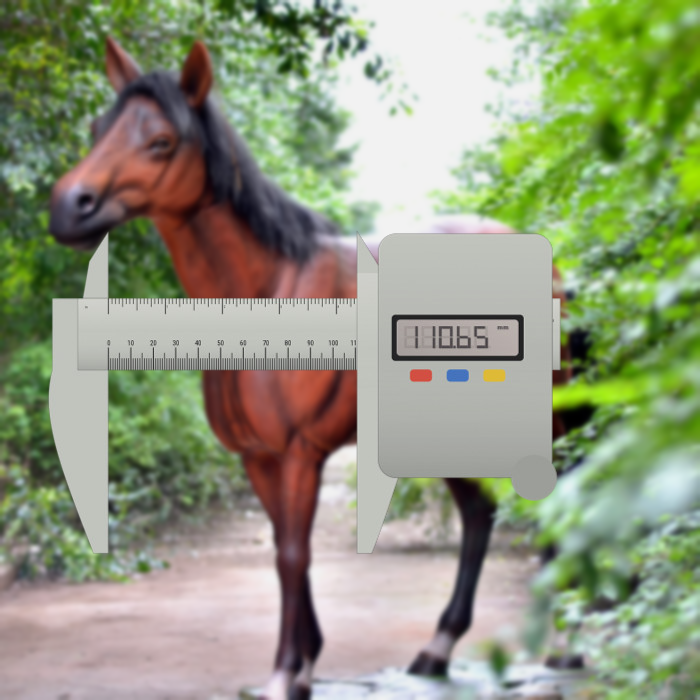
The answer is 110.65 mm
